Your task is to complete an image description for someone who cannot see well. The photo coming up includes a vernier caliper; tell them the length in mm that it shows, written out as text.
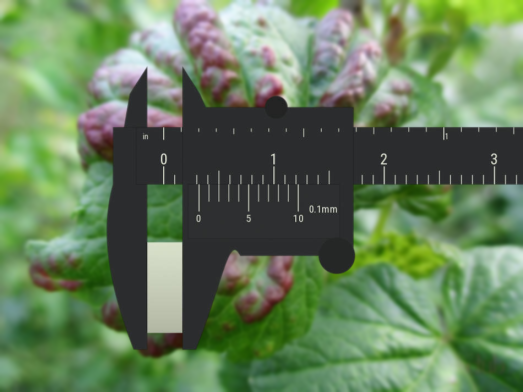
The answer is 3.2 mm
